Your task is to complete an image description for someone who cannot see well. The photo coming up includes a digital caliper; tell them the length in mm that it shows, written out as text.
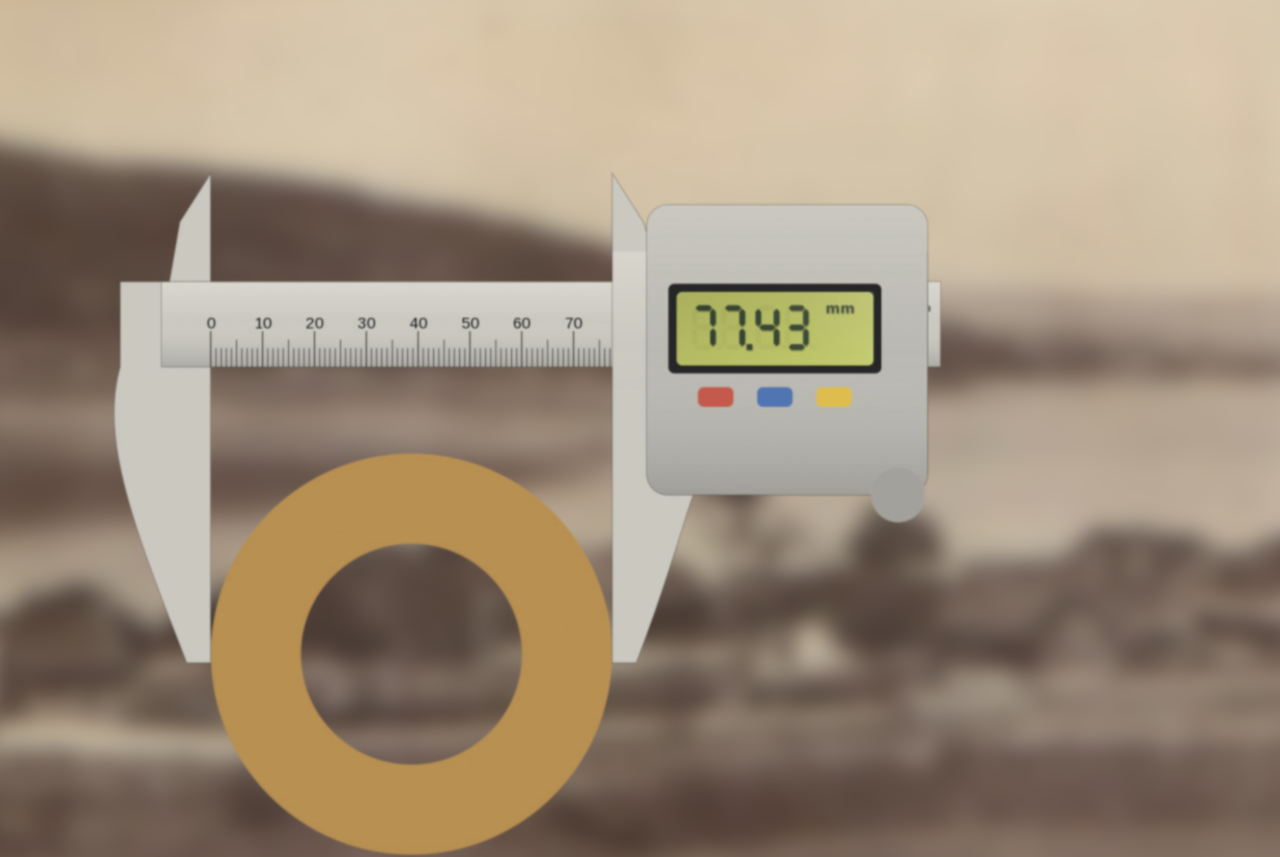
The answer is 77.43 mm
